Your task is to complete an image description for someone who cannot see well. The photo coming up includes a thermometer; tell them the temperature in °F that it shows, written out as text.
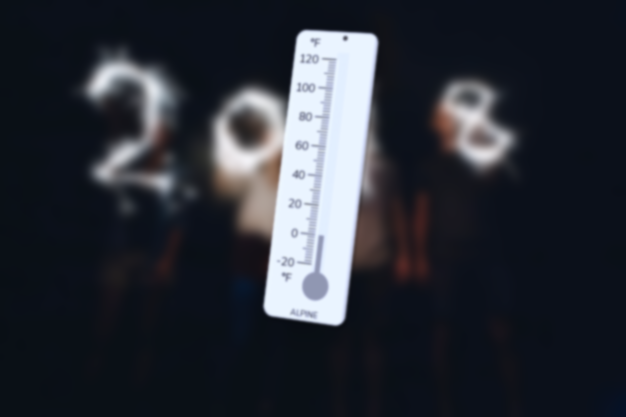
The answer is 0 °F
